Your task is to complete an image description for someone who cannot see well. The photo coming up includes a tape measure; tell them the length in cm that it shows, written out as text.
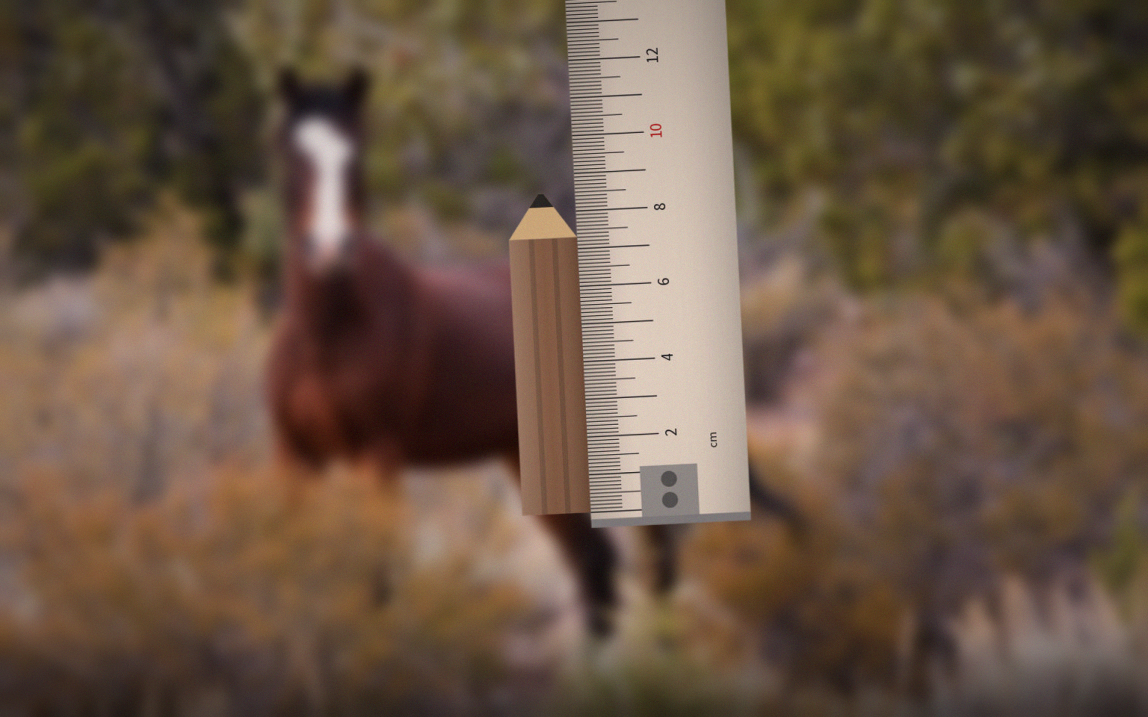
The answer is 8.5 cm
